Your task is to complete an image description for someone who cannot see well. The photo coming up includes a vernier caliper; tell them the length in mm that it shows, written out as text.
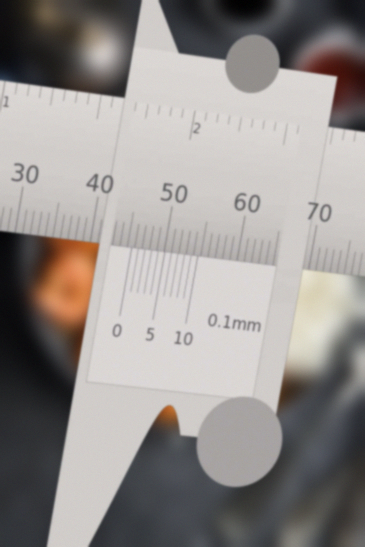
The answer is 45.6 mm
